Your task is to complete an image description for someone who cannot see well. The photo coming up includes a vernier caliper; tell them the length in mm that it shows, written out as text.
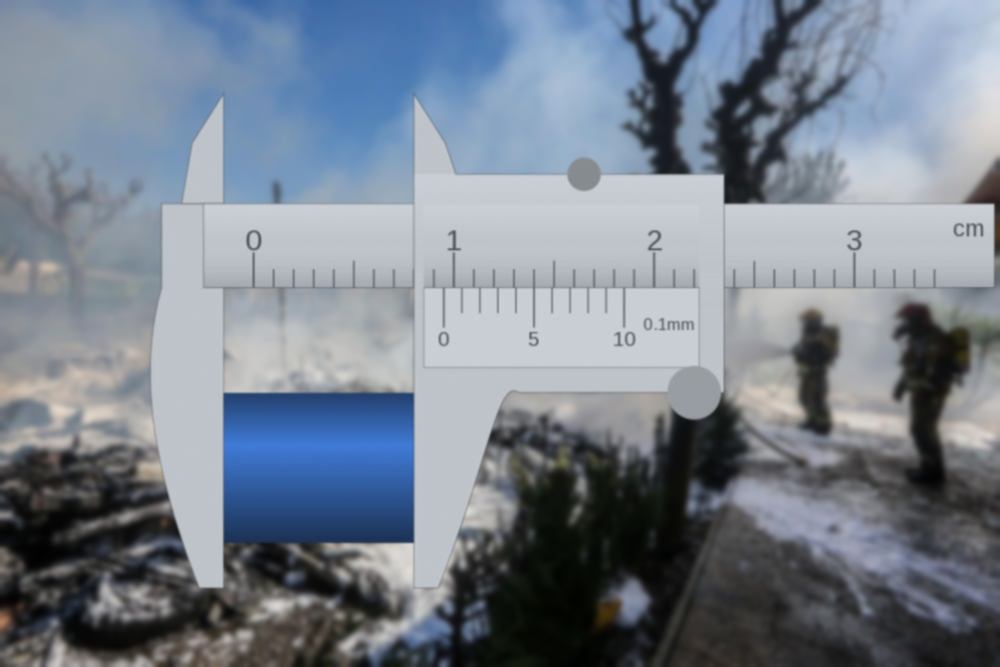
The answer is 9.5 mm
